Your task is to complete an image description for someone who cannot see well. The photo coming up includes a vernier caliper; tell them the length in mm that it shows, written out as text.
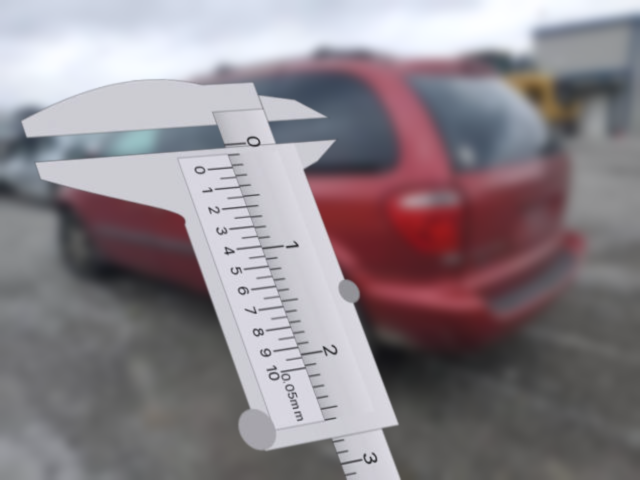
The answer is 2.2 mm
